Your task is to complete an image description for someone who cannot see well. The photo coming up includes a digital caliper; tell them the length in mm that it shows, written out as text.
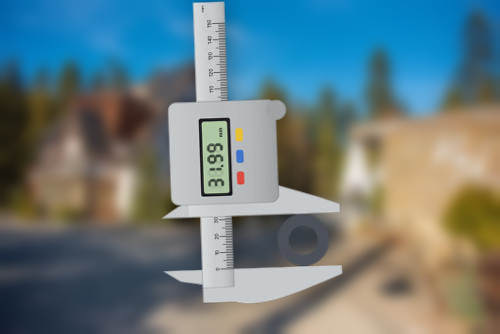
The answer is 31.99 mm
